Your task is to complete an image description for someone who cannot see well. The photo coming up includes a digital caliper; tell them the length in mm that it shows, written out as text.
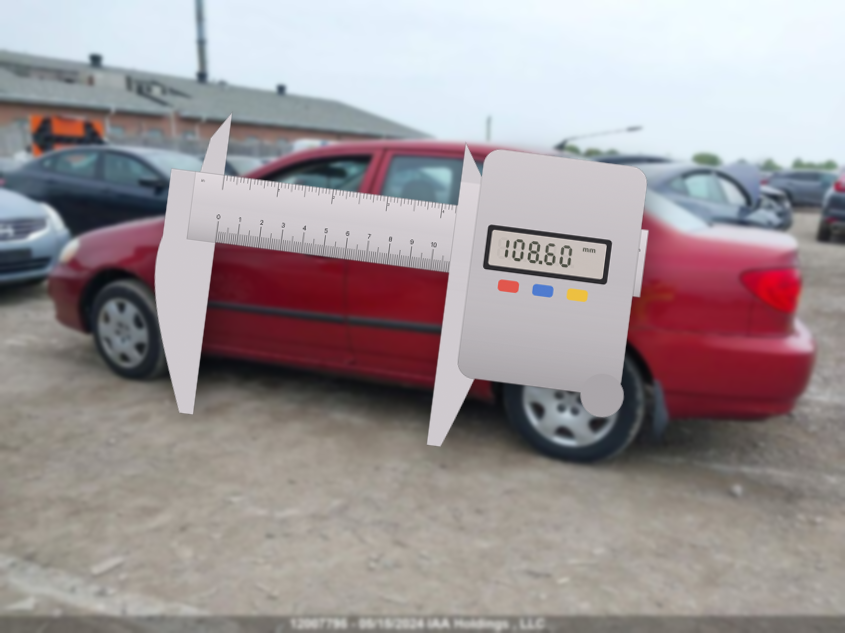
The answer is 108.60 mm
